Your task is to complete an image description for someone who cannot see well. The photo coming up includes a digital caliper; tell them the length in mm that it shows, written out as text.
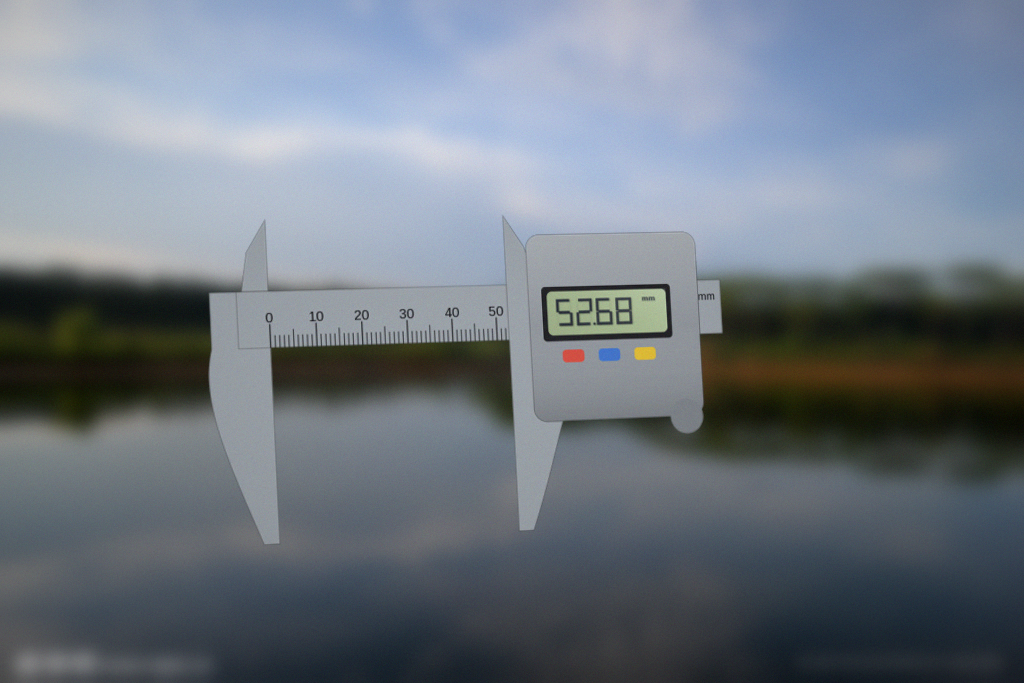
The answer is 52.68 mm
